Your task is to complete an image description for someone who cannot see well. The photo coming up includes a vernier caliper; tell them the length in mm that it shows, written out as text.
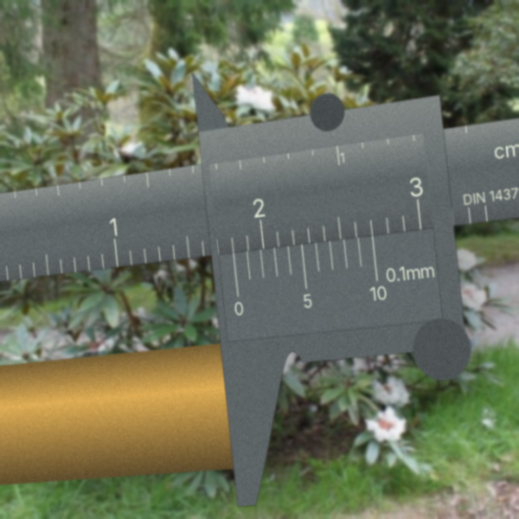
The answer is 18.0 mm
